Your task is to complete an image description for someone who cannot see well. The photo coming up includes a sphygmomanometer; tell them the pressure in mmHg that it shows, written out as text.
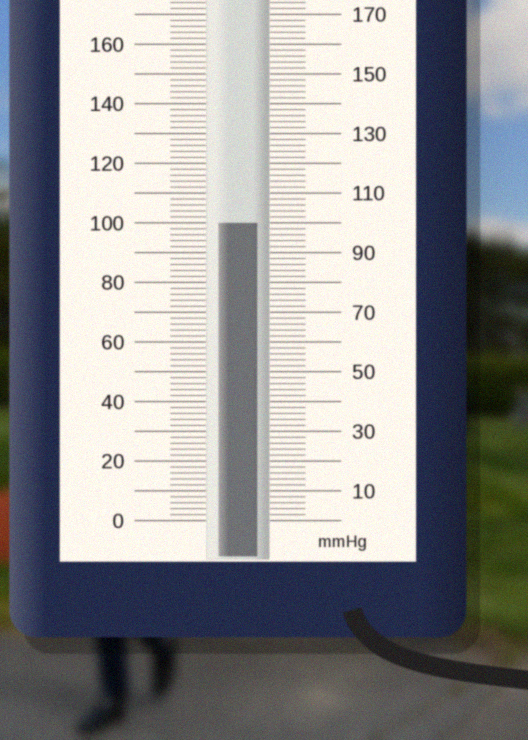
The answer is 100 mmHg
